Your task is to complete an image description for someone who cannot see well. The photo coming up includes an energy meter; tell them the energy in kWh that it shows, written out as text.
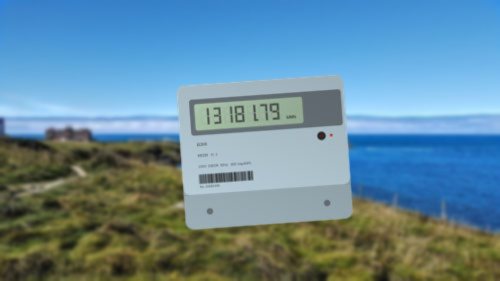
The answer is 13181.79 kWh
